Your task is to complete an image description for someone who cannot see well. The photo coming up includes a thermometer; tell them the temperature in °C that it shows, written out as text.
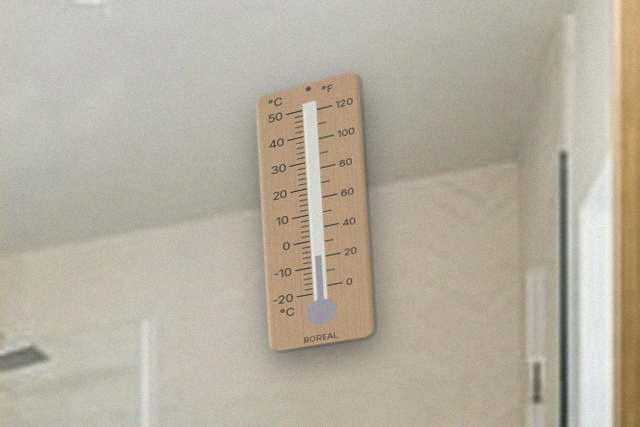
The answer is -6 °C
